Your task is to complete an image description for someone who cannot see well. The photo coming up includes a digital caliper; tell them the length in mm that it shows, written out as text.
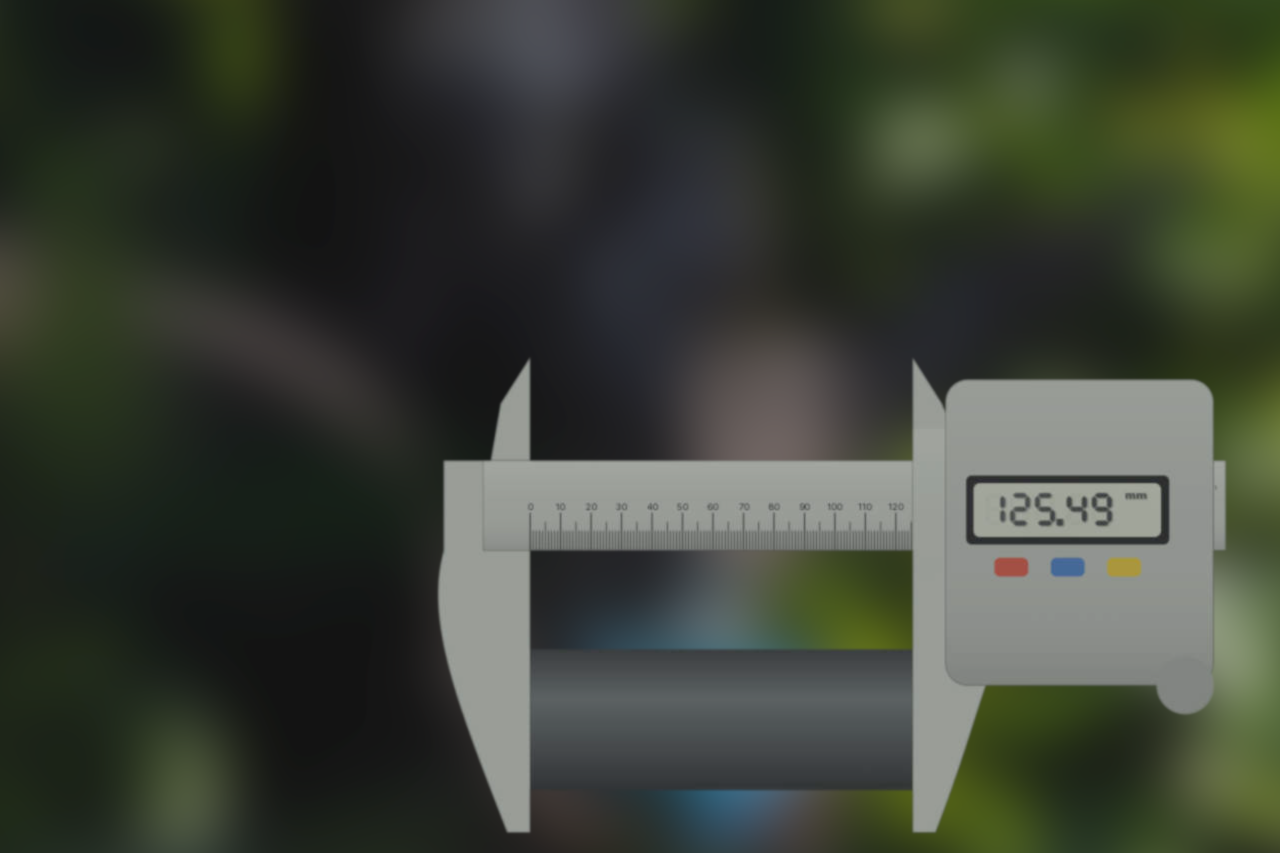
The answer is 125.49 mm
